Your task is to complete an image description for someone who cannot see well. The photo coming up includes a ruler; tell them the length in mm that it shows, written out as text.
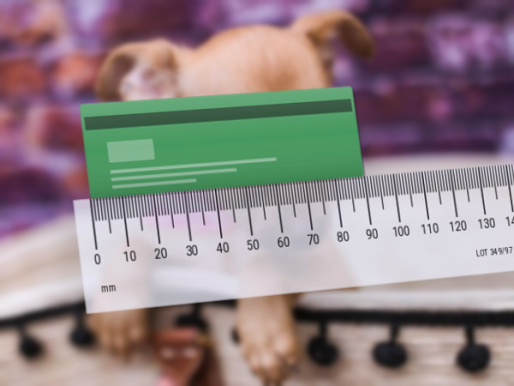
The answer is 90 mm
